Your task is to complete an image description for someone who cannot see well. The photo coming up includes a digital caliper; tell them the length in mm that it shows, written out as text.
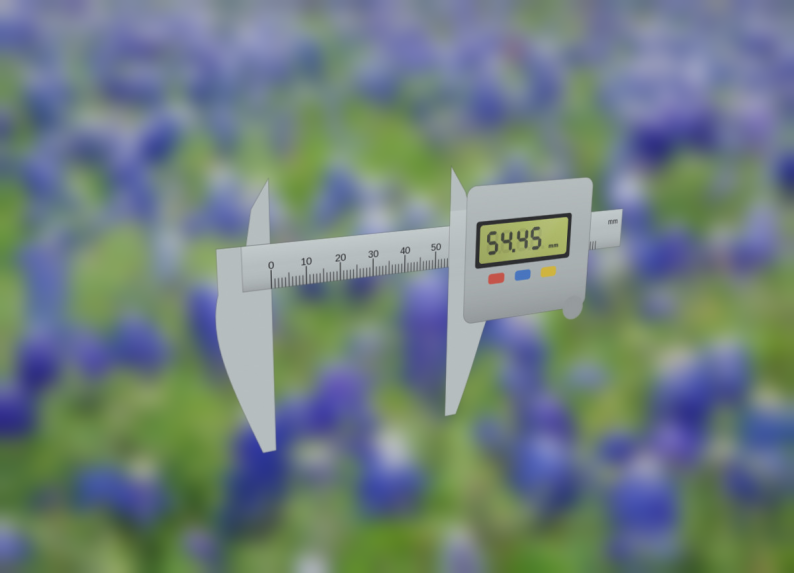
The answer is 54.45 mm
